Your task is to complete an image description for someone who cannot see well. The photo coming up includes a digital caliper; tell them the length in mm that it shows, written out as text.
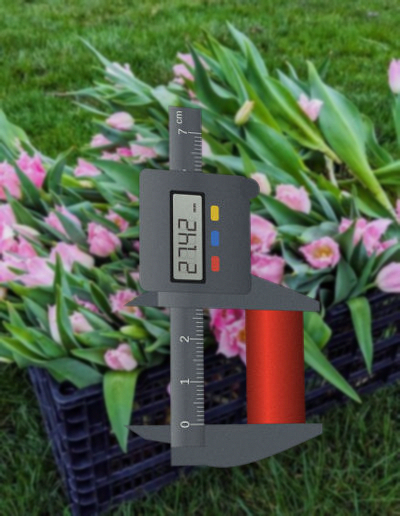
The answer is 27.42 mm
